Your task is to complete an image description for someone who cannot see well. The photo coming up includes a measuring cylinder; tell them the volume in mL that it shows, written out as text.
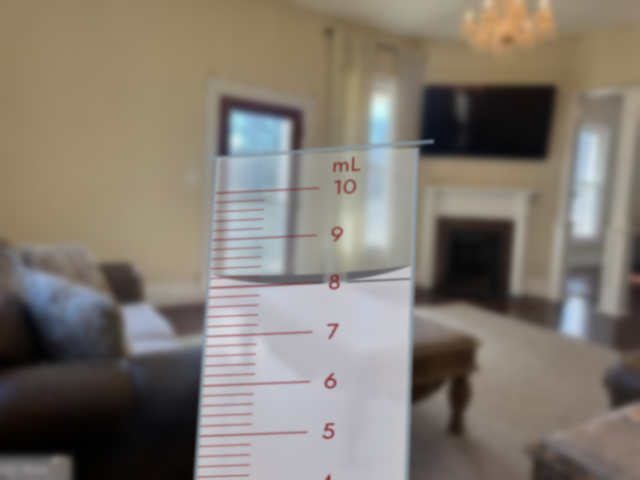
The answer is 8 mL
